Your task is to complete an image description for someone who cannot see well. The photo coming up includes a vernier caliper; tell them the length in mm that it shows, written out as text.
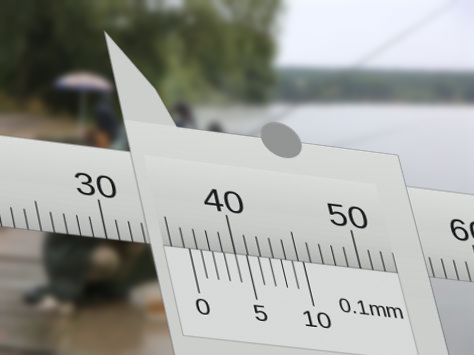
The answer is 36.4 mm
